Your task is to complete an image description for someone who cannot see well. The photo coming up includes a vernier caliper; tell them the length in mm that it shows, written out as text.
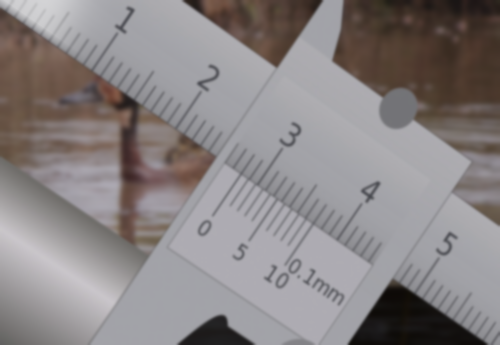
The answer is 28.0 mm
